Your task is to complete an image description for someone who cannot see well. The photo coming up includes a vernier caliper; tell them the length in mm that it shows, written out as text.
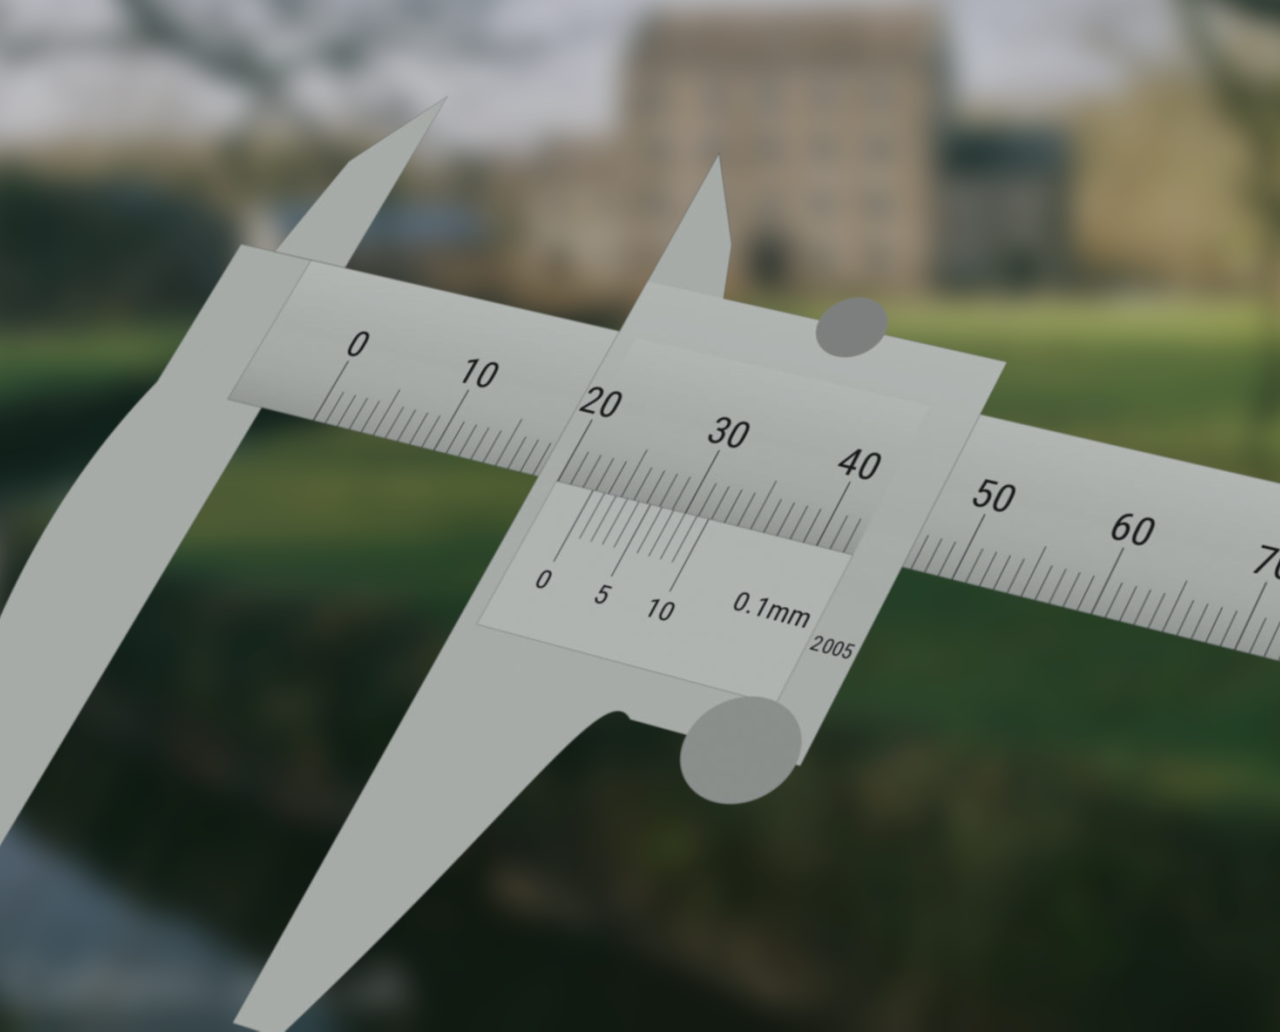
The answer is 22.8 mm
